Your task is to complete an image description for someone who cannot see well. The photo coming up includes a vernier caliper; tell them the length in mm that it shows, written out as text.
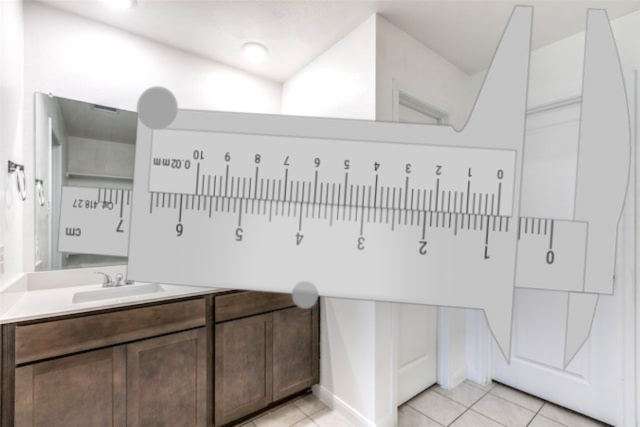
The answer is 8.5 mm
